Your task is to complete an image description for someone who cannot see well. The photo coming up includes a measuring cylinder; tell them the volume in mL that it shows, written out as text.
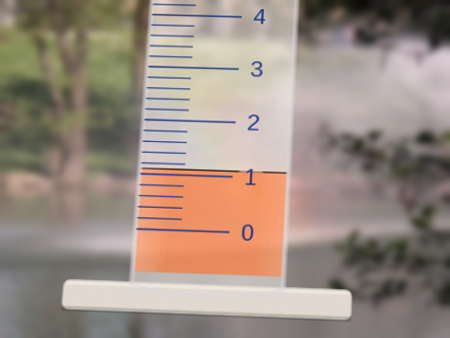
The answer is 1.1 mL
